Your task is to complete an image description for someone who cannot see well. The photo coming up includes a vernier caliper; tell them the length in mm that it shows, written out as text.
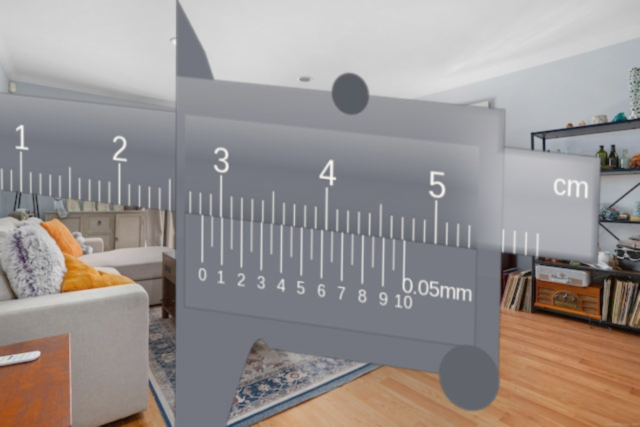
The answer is 28.2 mm
